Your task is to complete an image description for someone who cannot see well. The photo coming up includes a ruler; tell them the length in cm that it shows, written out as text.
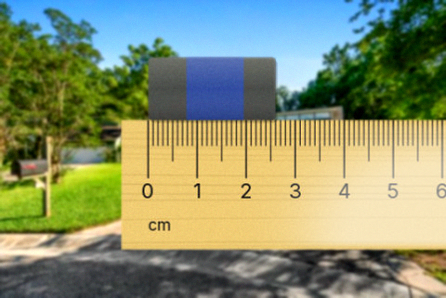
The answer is 2.6 cm
